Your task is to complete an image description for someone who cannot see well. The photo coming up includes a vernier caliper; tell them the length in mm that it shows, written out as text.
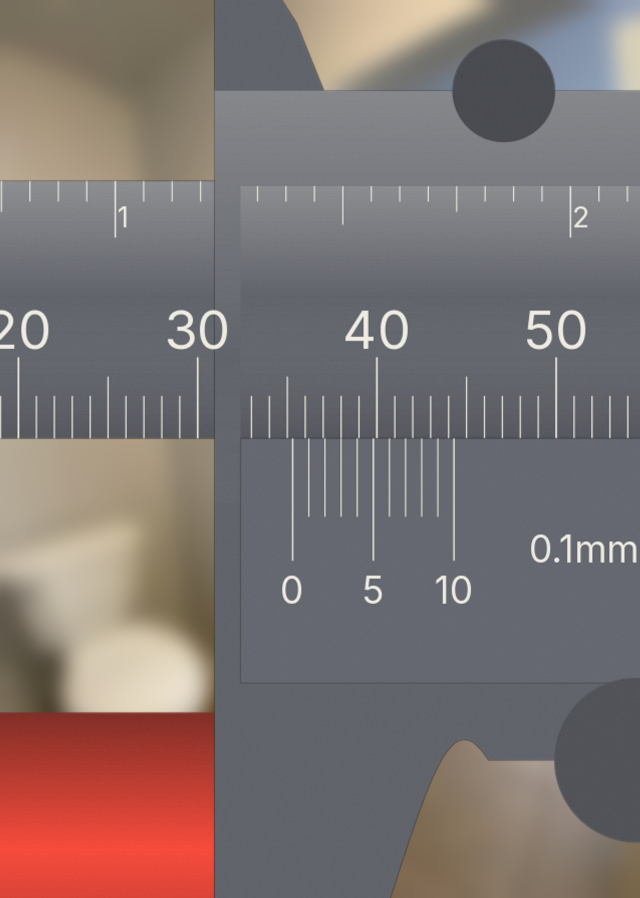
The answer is 35.3 mm
